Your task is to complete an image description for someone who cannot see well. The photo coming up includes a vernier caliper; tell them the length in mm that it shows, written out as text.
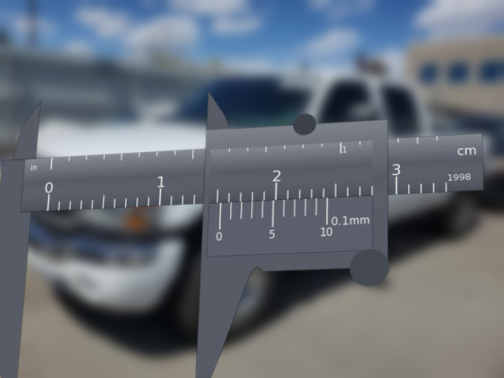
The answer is 15.3 mm
